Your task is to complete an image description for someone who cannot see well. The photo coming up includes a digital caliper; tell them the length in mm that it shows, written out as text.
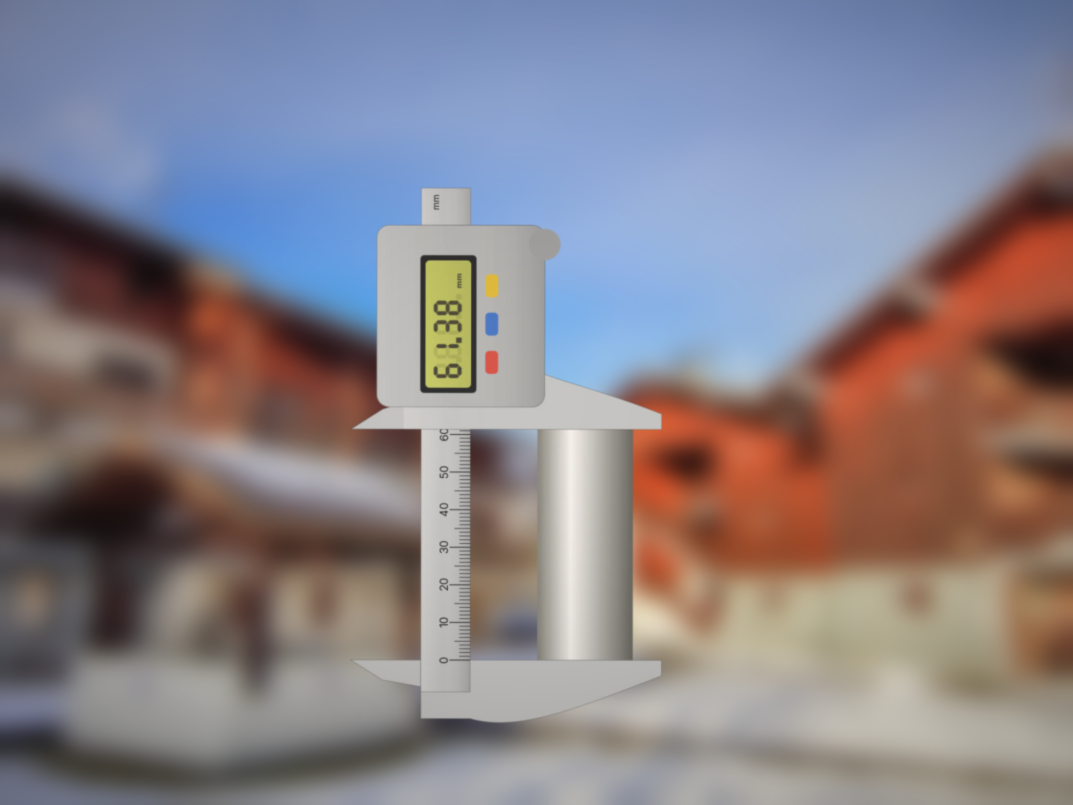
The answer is 61.38 mm
